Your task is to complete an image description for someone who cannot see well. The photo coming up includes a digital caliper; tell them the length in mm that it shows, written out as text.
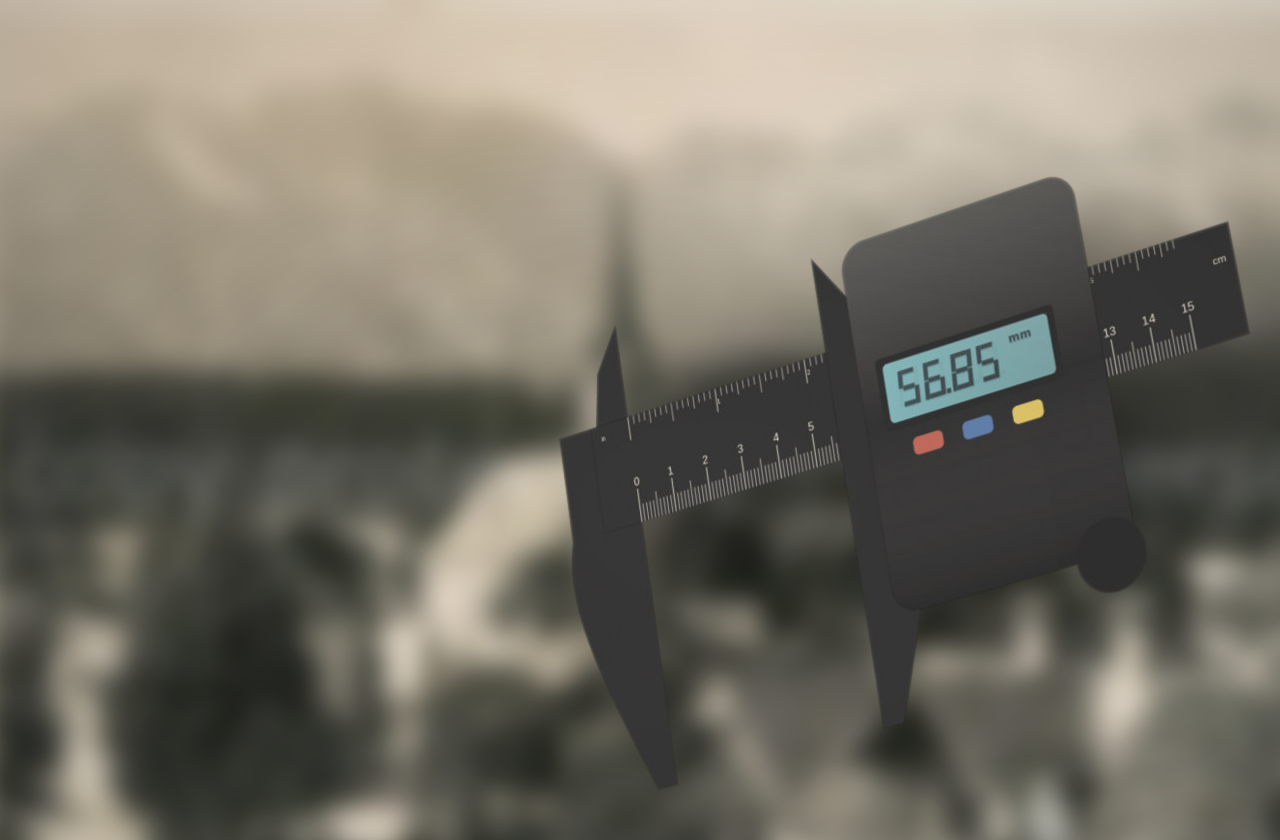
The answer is 56.85 mm
